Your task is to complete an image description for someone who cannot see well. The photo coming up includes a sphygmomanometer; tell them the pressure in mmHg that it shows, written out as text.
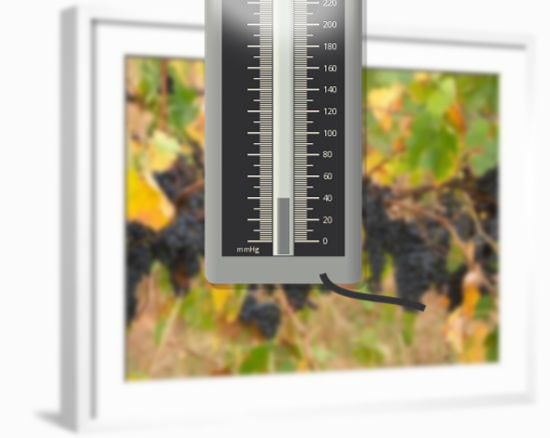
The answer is 40 mmHg
